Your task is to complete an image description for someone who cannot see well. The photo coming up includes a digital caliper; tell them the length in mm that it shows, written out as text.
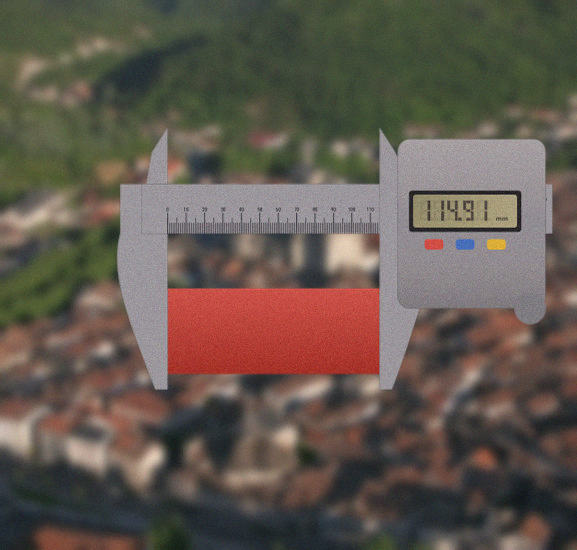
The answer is 114.91 mm
